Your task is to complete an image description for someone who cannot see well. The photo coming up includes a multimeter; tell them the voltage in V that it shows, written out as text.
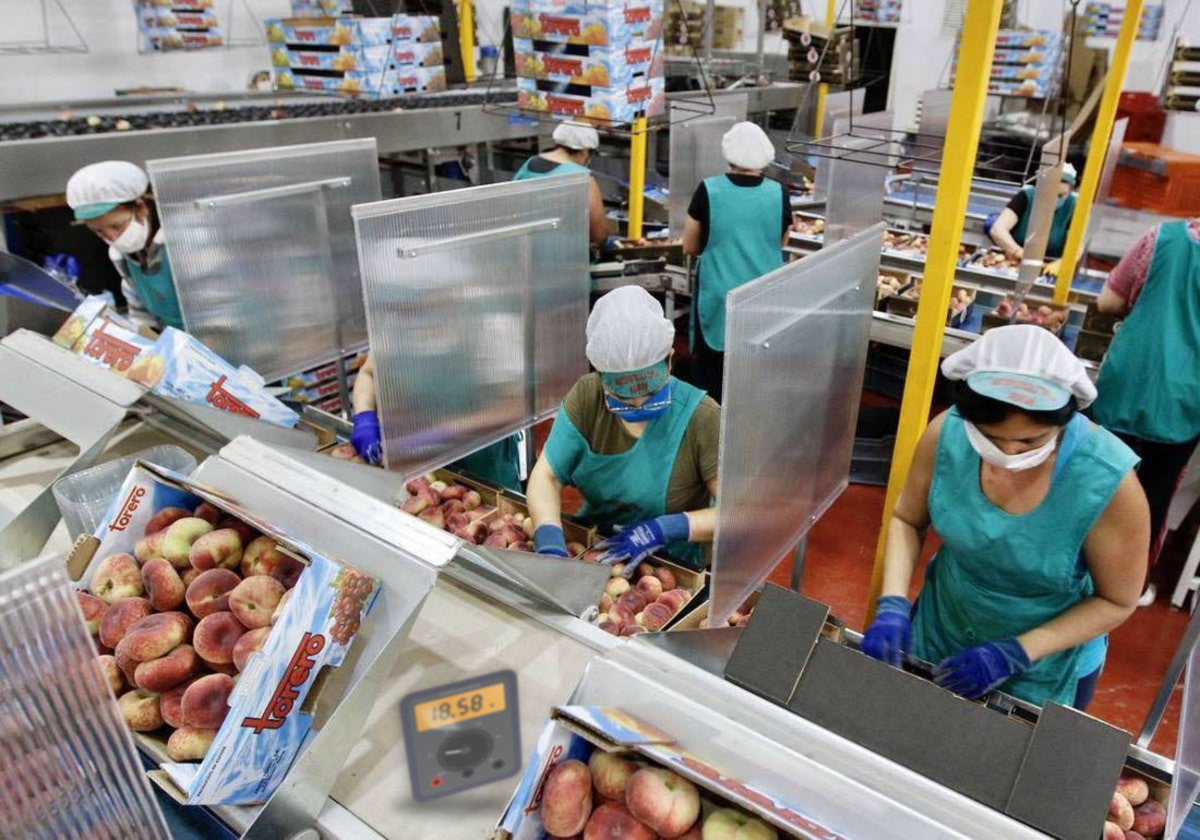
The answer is 18.58 V
